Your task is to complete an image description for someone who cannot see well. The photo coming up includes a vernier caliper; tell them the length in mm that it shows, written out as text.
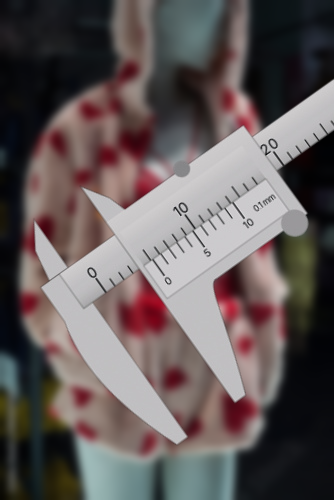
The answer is 5.2 mm
